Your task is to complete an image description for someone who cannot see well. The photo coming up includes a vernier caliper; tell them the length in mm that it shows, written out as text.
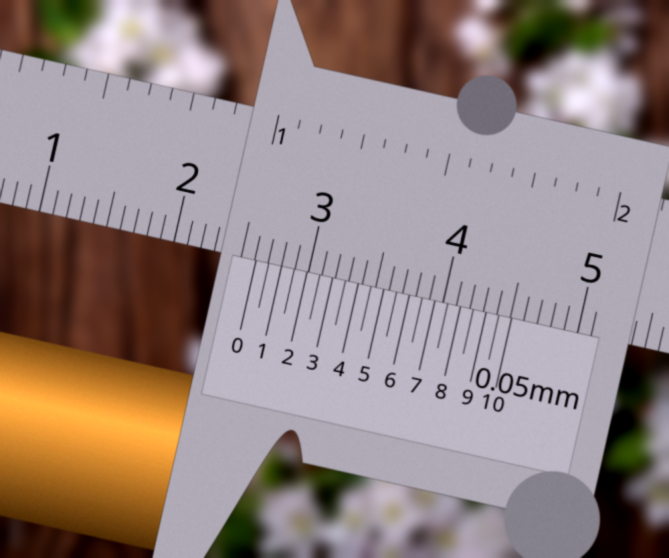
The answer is 26.1 mm
